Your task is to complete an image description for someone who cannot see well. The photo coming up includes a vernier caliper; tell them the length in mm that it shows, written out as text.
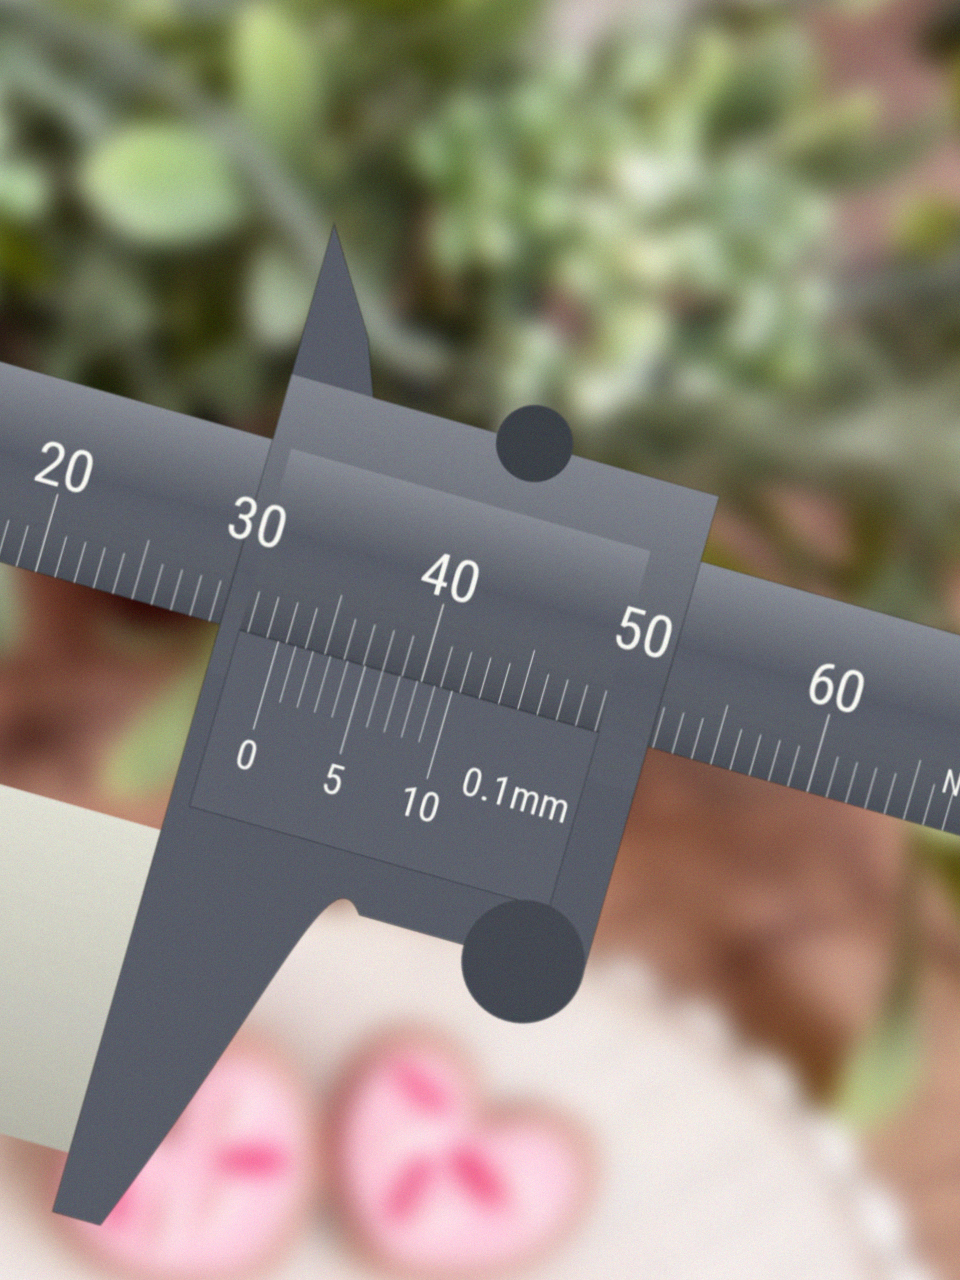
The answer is 32.6 mm
